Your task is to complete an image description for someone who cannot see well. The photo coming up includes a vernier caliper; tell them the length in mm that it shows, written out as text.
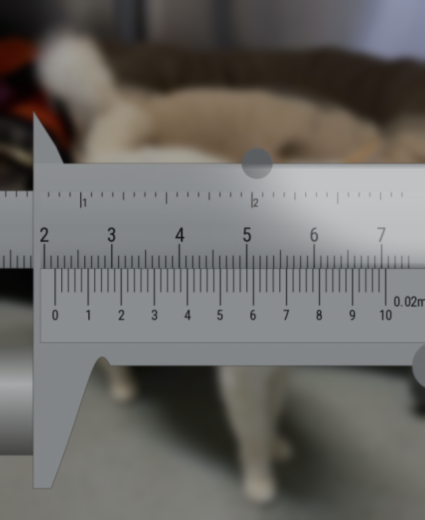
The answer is 21.6 mm
